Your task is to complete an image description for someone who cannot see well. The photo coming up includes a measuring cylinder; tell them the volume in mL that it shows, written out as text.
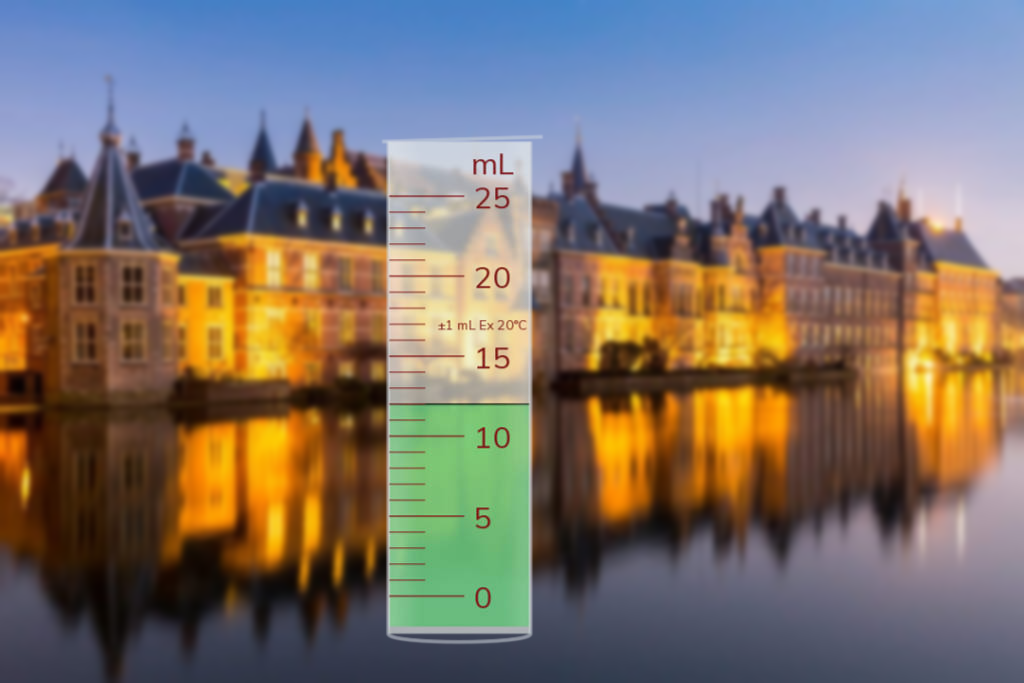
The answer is 12 mL
